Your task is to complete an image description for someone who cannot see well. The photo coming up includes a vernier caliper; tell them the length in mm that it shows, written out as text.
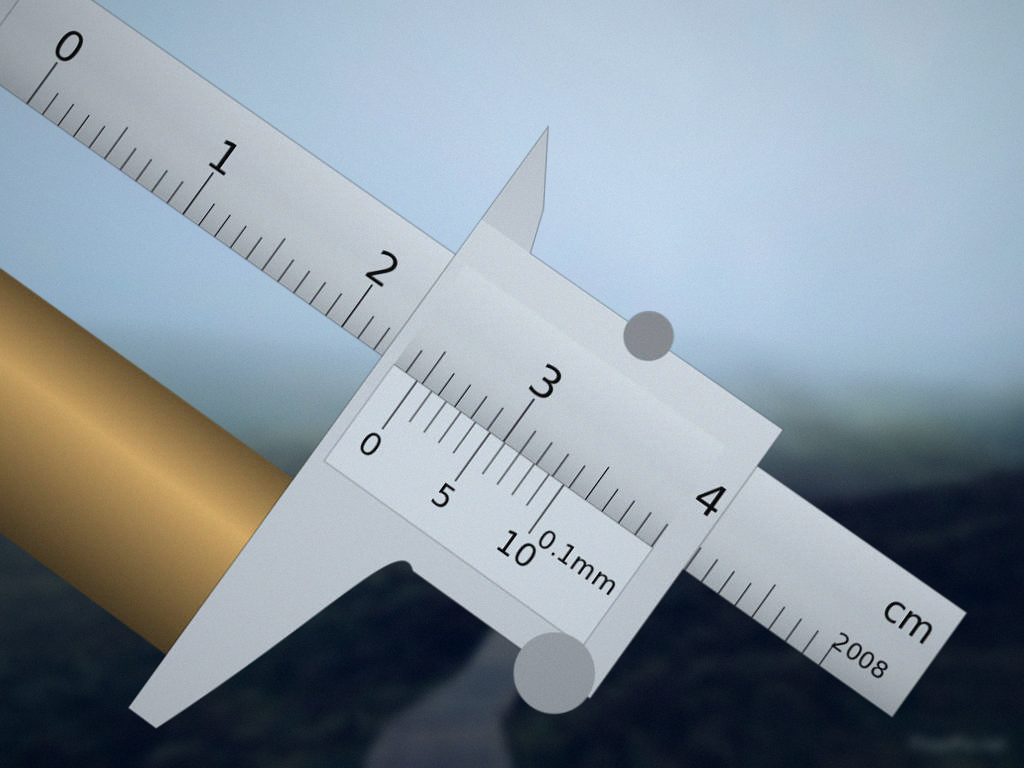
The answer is 24.7 mm
